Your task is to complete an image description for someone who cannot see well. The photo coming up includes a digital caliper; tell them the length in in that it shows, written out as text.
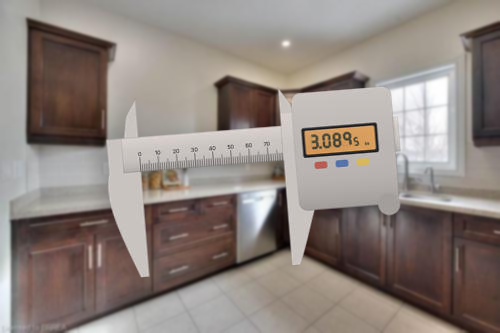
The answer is 3.0895 in
